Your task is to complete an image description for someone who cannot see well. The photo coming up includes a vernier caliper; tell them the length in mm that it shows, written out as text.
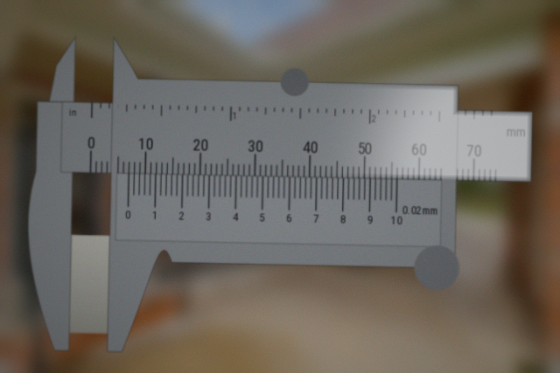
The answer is 7.0 mm
